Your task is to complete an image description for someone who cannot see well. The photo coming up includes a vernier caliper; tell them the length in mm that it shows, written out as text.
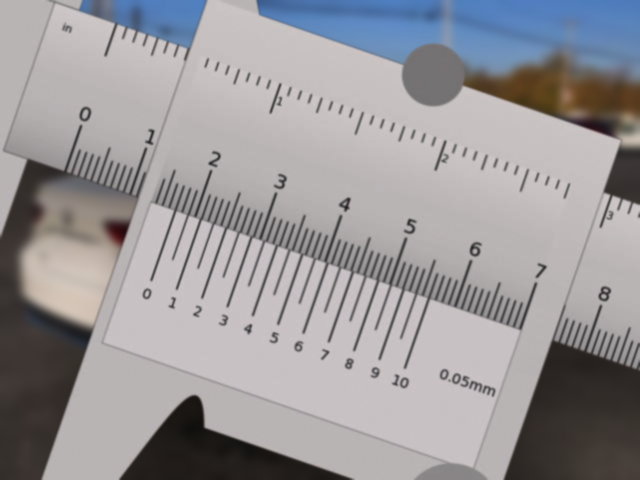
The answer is 17.0 mm
